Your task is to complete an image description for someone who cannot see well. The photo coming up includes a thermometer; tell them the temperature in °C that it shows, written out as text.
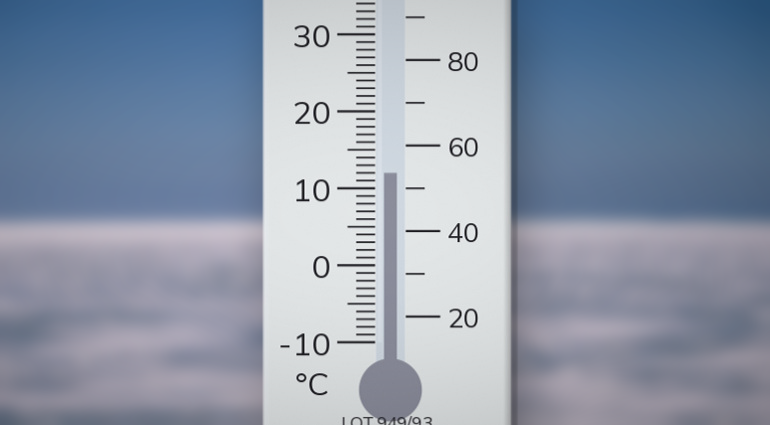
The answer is 12 °C
